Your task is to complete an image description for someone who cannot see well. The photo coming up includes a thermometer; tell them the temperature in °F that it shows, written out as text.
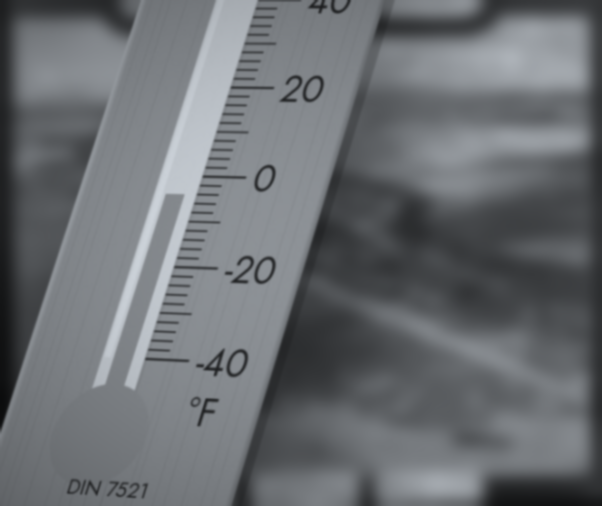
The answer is -4 °F
